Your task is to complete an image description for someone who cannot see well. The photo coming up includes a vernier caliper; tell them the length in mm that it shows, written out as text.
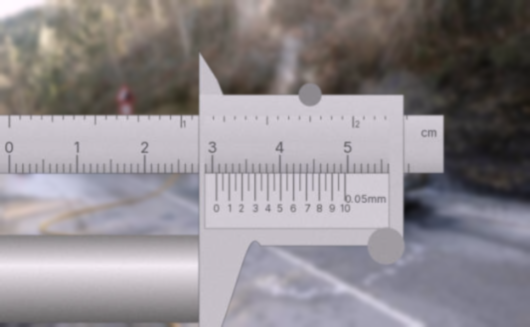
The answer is 30.6 mm
